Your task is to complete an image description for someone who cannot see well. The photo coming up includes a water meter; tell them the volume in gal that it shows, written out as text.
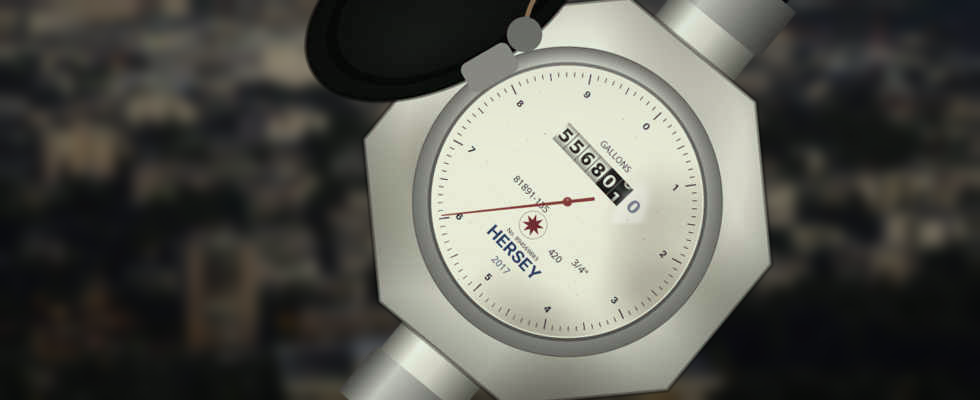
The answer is 5568006.0 gal
